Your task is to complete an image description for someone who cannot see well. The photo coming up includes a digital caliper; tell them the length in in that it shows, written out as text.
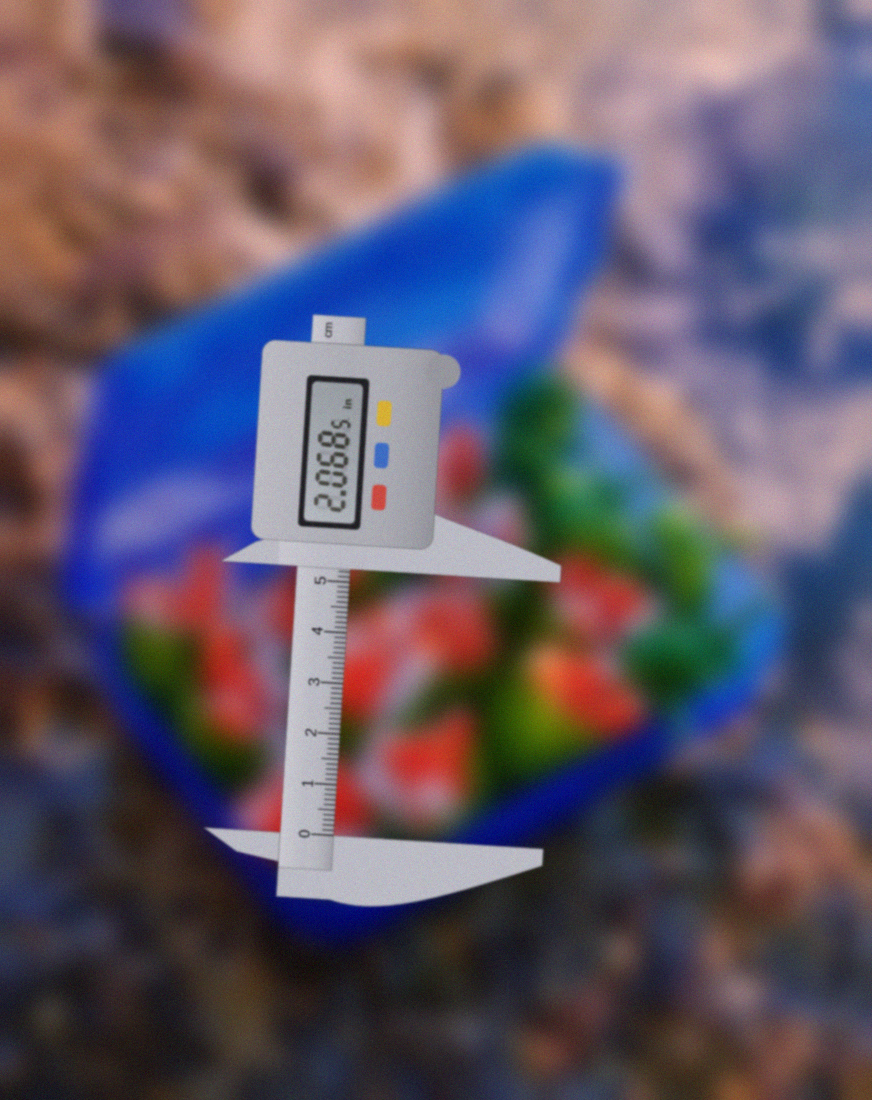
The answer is 2.0685 in
